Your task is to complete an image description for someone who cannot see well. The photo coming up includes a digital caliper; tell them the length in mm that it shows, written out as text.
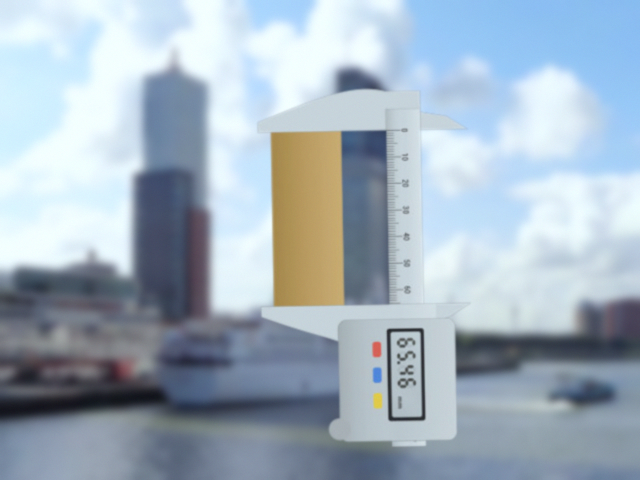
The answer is 65.46 mm
